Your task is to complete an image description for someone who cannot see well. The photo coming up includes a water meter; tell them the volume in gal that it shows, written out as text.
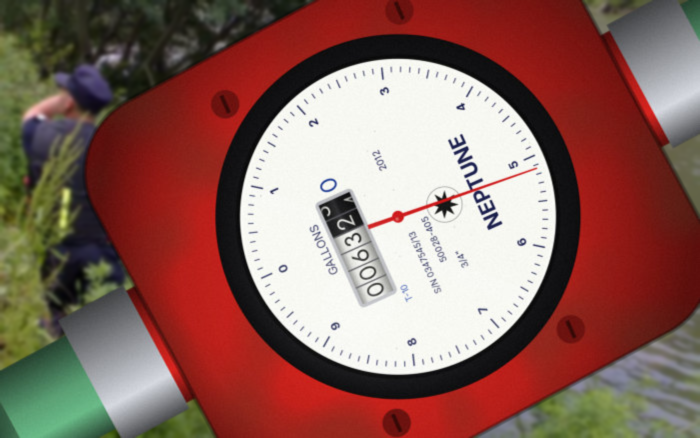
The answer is 63235.1 gal
